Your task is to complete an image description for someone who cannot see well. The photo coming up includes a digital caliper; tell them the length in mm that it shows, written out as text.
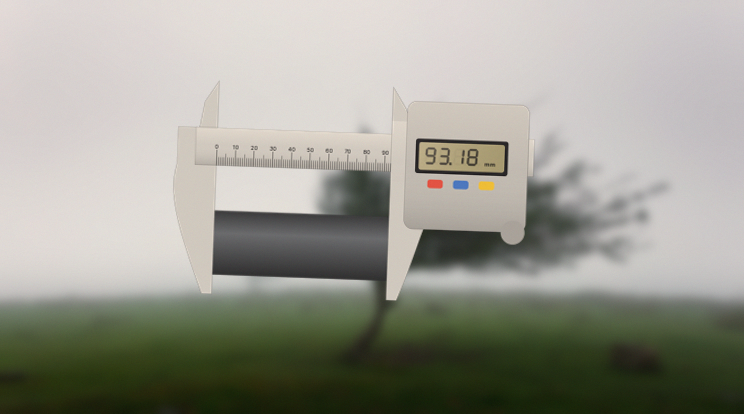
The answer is 93.18 mm
